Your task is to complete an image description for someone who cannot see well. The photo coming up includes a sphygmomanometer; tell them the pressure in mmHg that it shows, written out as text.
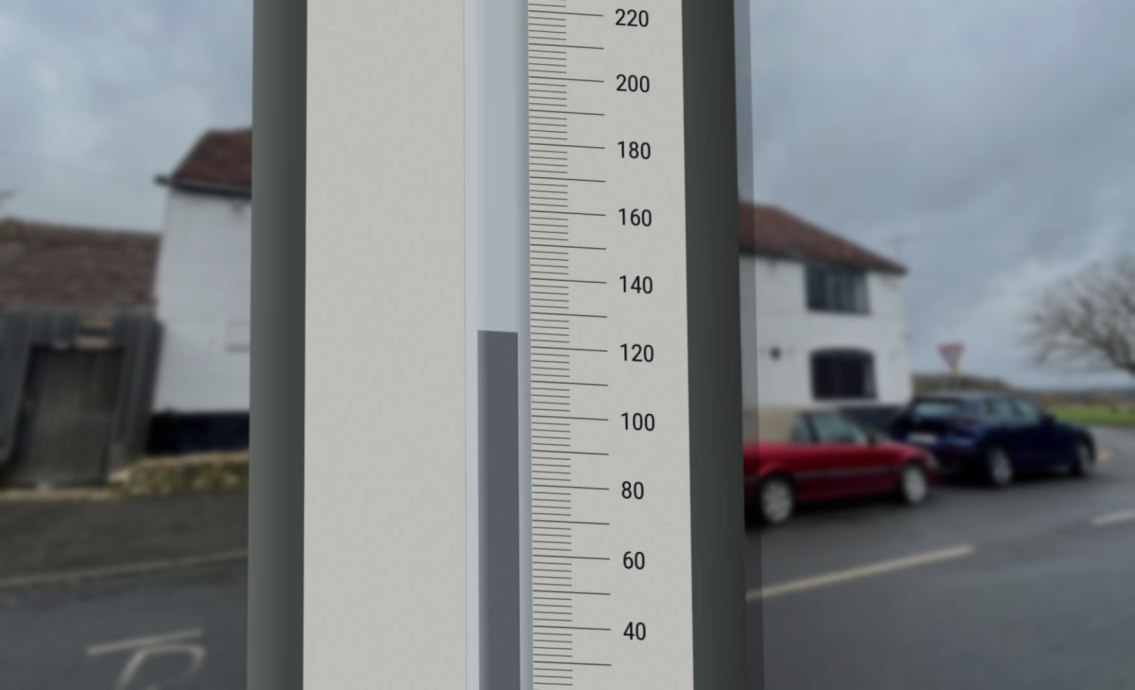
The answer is 124 mmHg
